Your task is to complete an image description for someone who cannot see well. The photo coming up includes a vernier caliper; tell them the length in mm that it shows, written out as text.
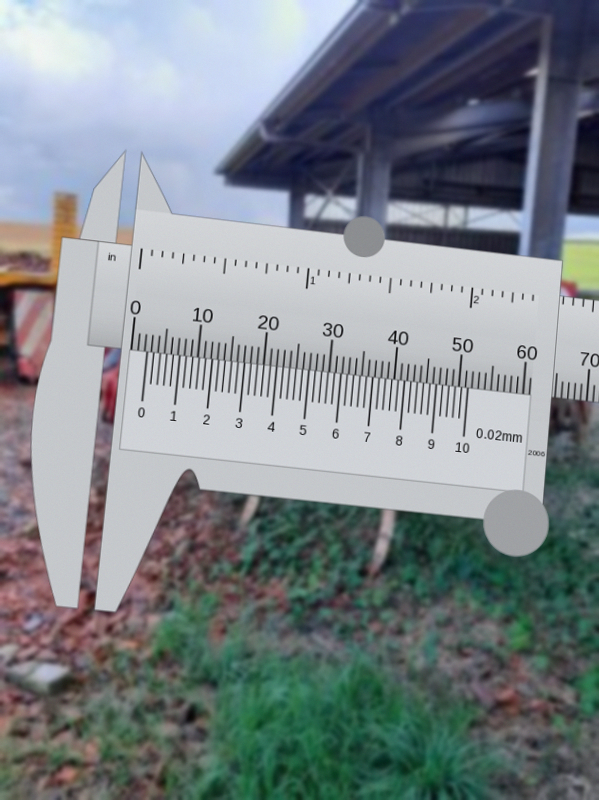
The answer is 2.4 mm
